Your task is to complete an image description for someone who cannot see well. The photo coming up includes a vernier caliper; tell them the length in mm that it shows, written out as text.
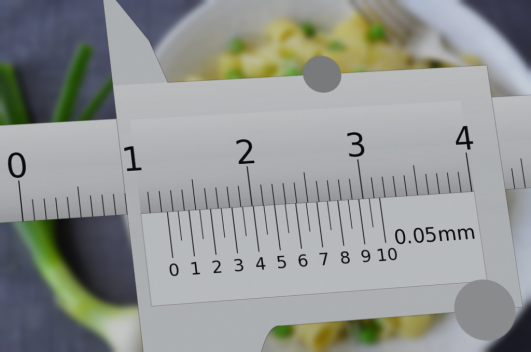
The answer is 12.5 mm
